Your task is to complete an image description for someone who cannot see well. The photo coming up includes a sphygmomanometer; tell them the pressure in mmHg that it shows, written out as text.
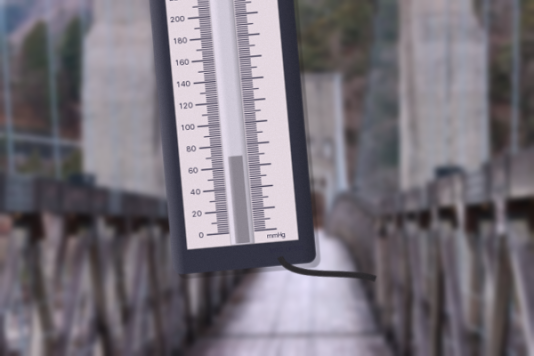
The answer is 70 mmHg
